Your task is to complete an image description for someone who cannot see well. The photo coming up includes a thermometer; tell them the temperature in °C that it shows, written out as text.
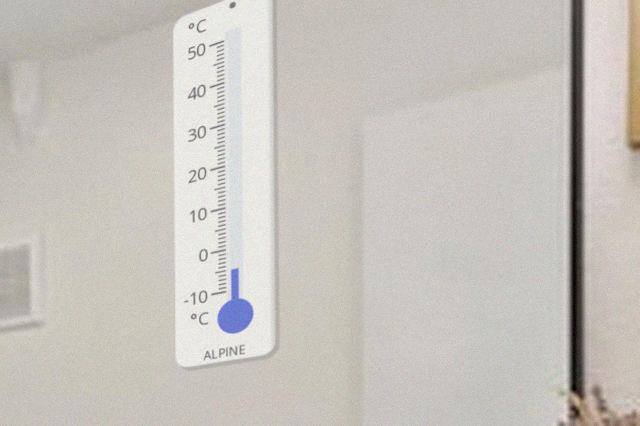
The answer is -5 °C
